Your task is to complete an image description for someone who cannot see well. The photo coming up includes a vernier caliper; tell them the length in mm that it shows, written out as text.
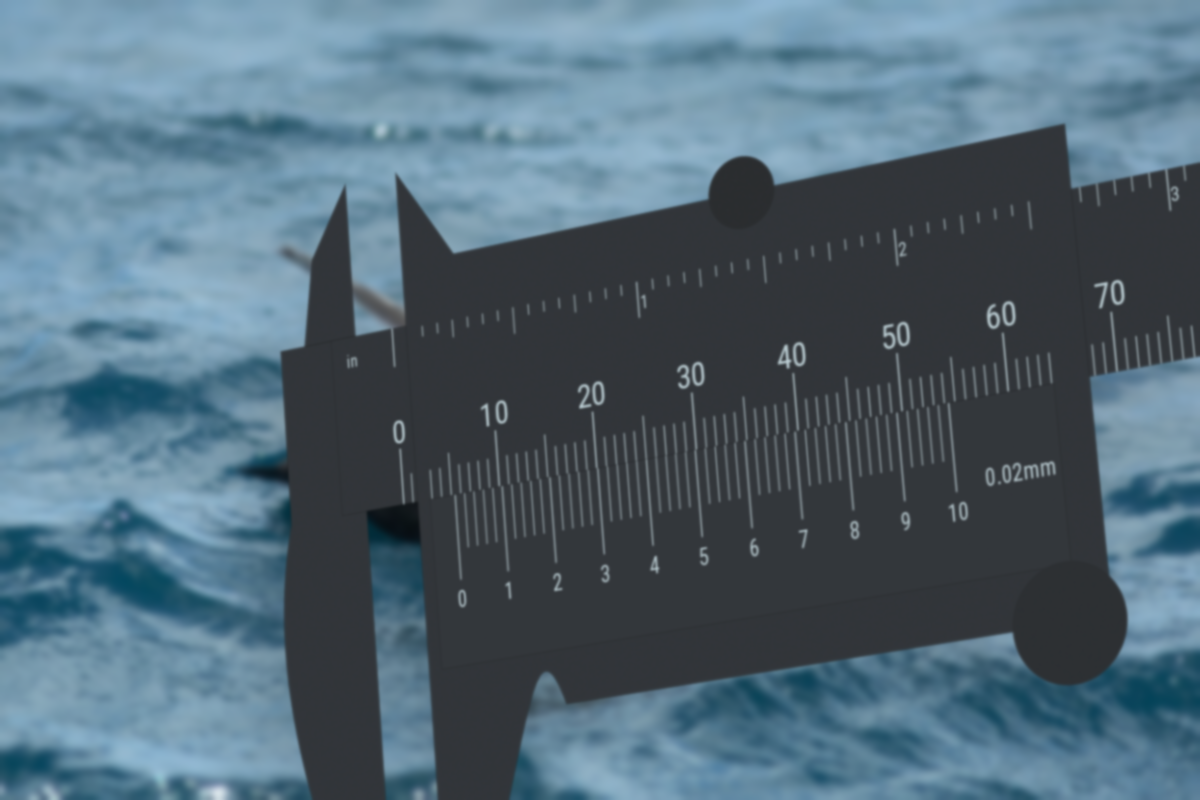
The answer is 5.4 mm
